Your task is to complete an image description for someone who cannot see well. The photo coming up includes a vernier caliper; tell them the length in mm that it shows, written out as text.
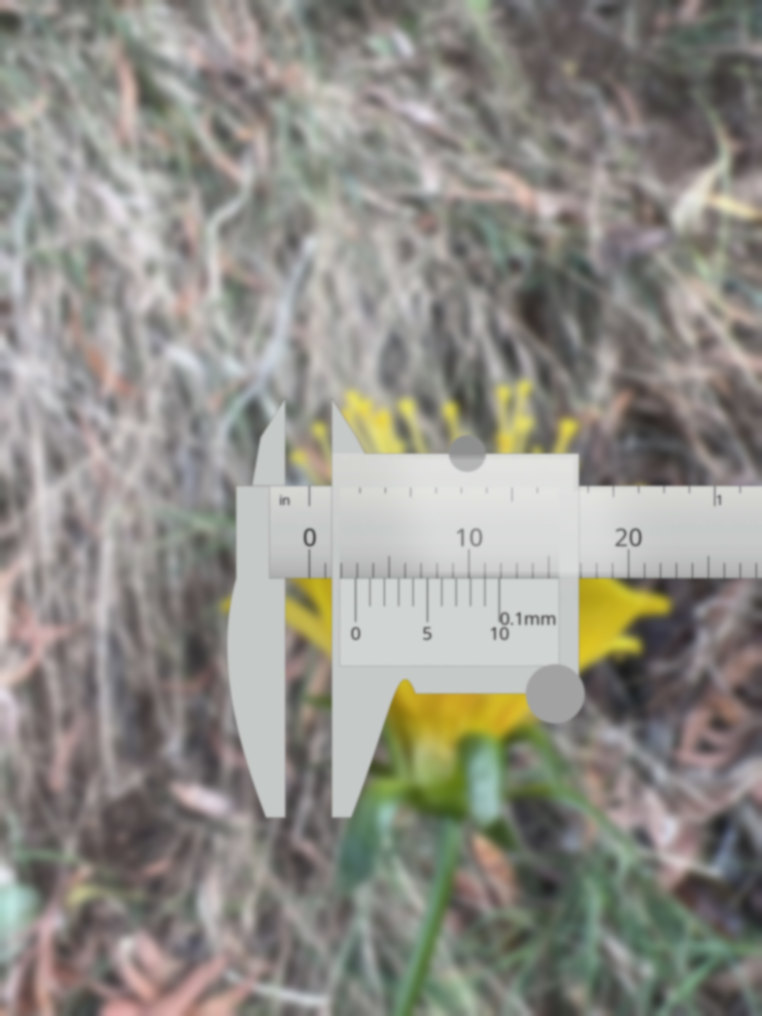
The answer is 2.9 mm
